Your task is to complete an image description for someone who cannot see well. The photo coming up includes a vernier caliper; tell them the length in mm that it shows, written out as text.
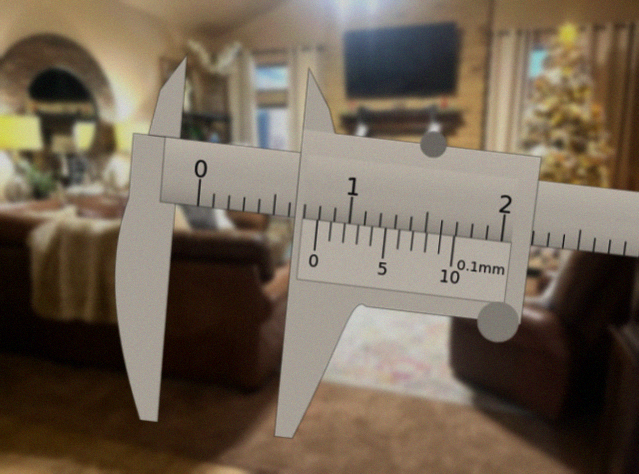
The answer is 7.9 mm
